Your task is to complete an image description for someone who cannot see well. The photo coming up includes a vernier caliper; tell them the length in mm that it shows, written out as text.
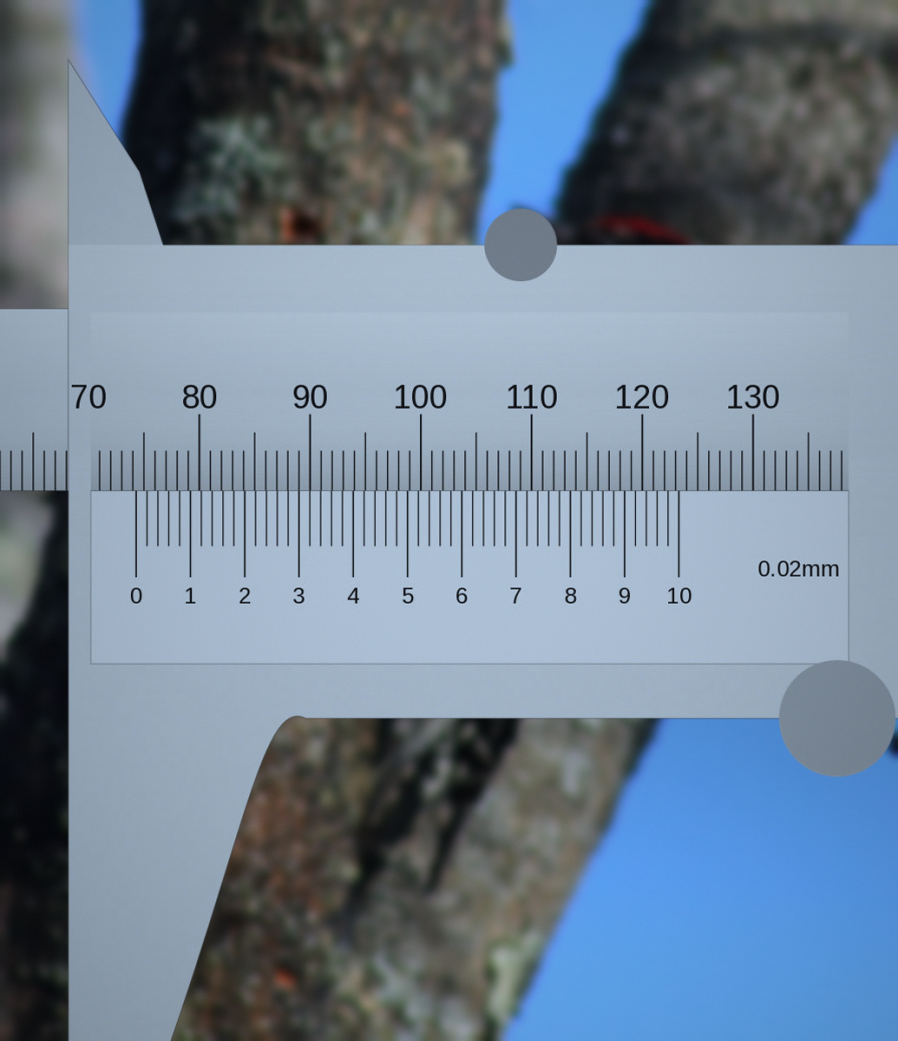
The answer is 74.3 mm
